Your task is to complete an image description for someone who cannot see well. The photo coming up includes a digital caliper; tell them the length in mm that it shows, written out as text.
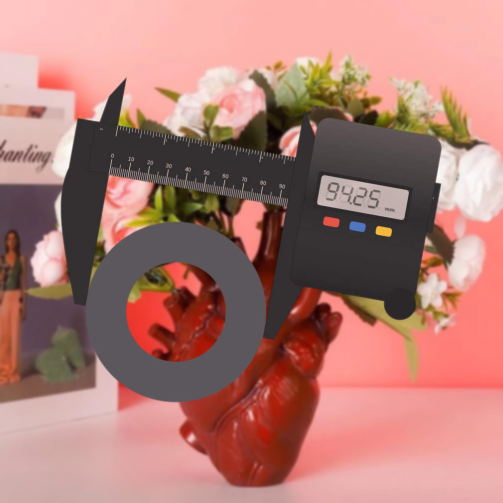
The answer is 94.25 mm
